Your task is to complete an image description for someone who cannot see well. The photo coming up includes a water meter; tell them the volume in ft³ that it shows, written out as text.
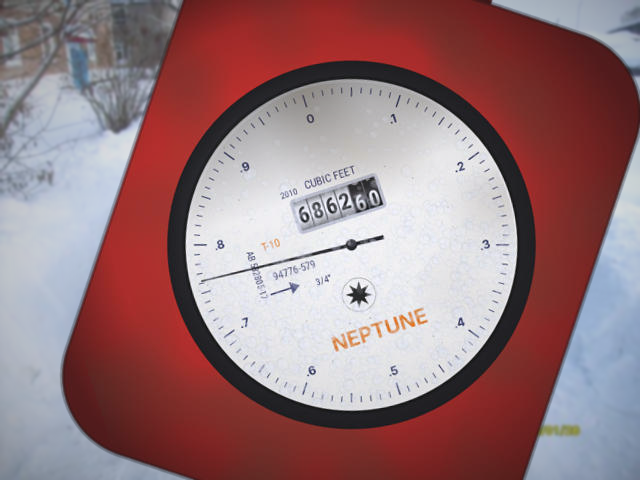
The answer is 686259.76 ft³
